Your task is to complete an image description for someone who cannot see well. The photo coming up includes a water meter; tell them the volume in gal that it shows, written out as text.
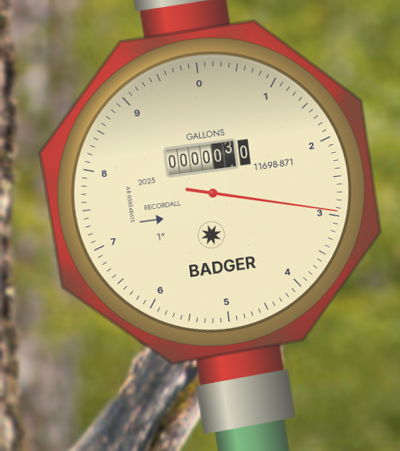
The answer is 32.9 gal
